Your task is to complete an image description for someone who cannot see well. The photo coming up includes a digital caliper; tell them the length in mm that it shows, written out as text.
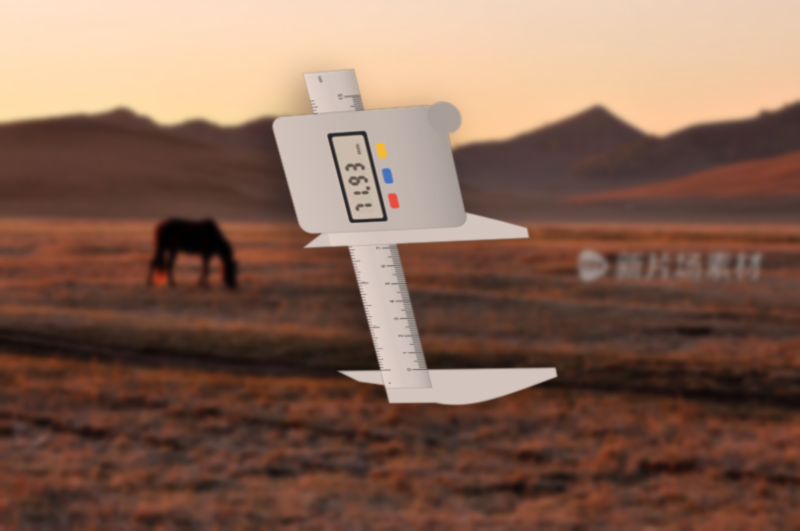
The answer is 71.93 mm
